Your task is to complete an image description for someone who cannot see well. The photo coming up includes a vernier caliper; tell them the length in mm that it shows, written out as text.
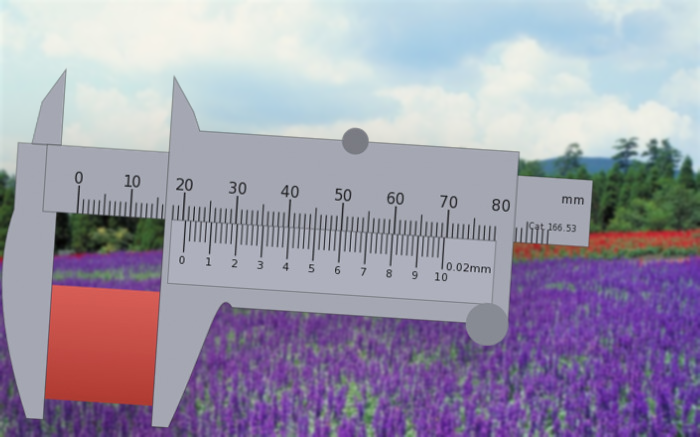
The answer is 20.5 mm
